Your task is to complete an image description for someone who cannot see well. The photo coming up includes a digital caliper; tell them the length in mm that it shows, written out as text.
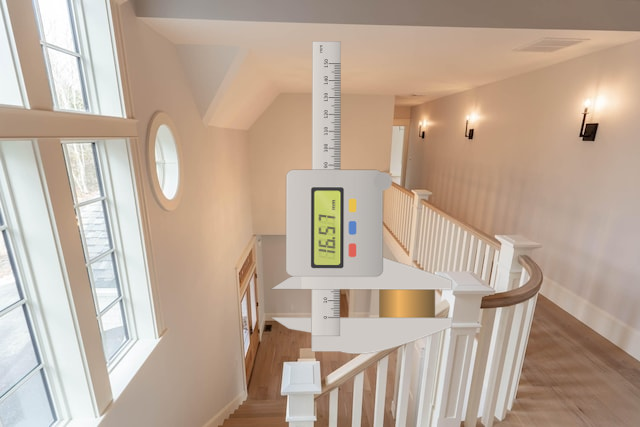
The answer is 16.57 mm
